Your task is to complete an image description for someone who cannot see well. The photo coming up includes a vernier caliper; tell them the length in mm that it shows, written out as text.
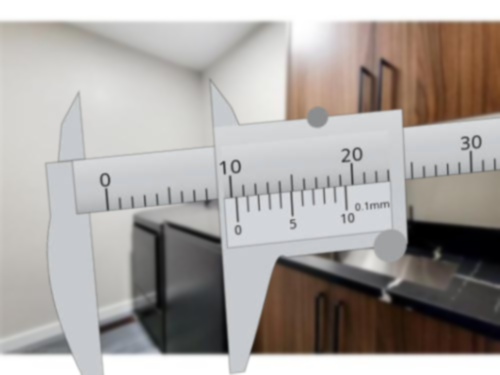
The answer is 10.4 mm
